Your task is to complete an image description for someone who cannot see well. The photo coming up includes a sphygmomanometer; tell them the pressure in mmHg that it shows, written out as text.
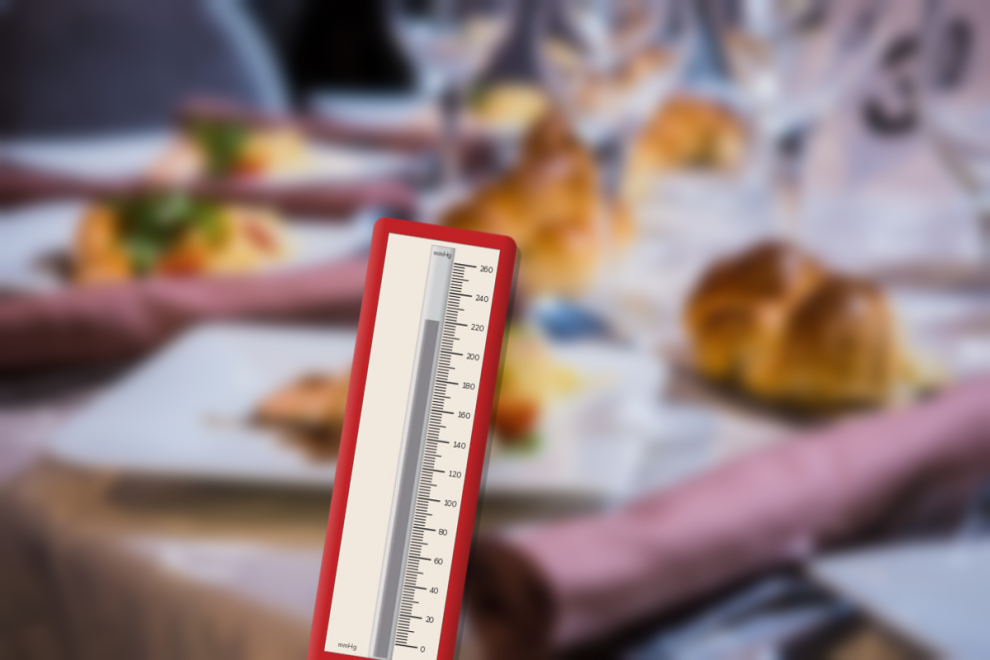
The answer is 220 mmHg
